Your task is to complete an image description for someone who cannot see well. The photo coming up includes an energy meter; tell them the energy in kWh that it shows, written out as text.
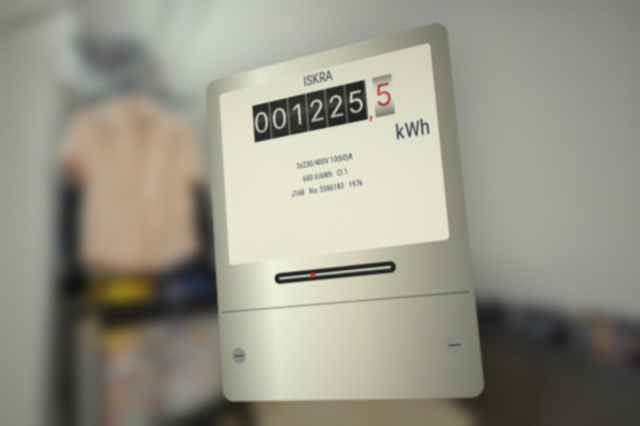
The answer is 1225.5 kWh
